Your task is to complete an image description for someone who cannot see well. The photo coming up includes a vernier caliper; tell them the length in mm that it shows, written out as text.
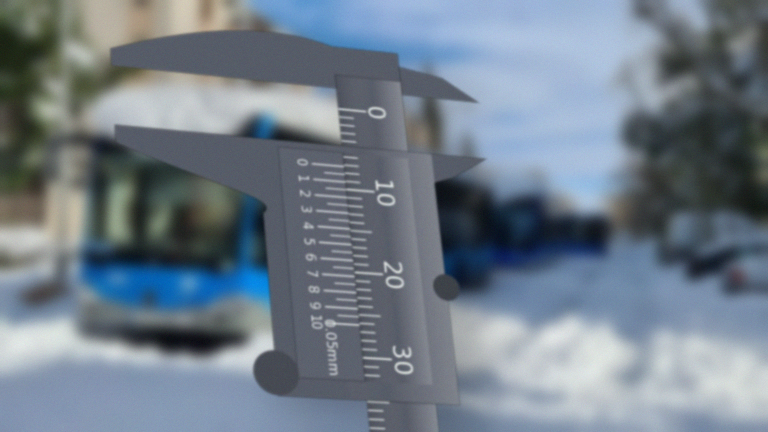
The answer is 7.2 mm
